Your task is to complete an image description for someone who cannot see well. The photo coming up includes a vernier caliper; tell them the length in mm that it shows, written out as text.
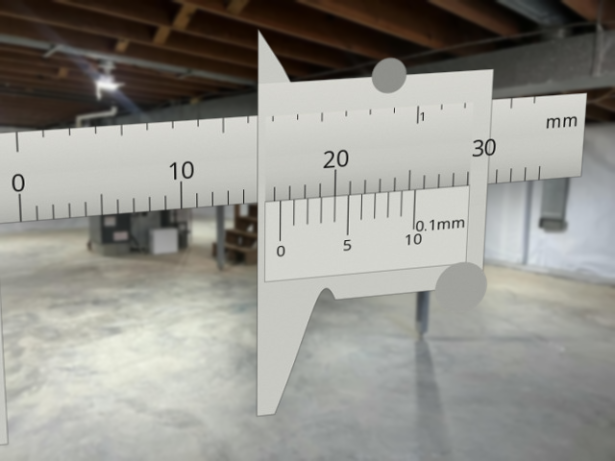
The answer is 16.4 mm
